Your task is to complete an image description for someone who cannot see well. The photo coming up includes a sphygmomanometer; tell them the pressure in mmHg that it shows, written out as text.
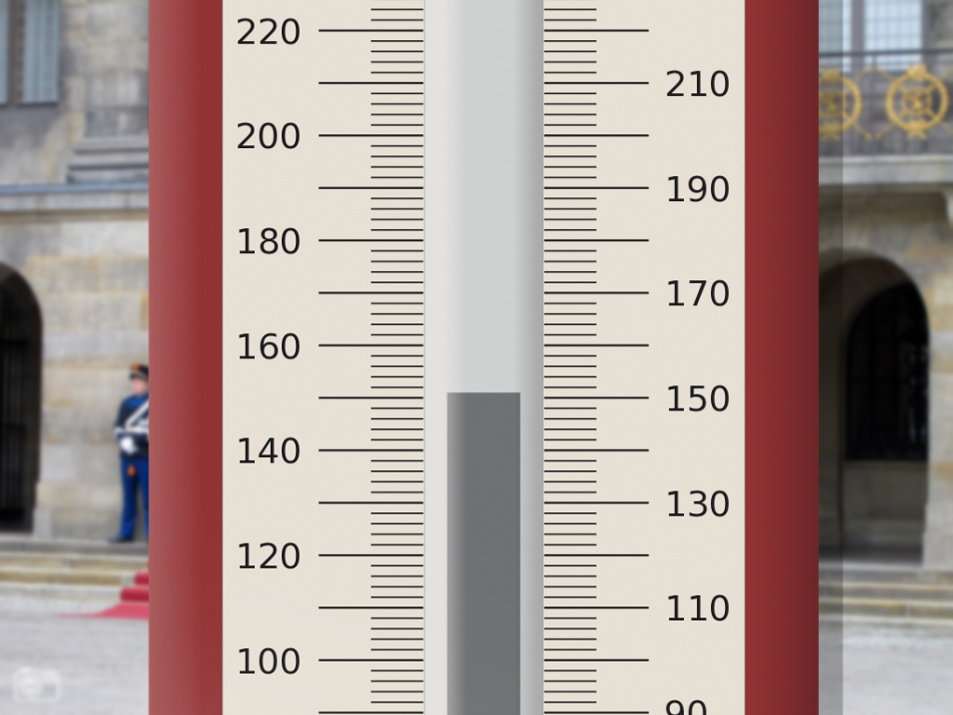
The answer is 151 mmHg
